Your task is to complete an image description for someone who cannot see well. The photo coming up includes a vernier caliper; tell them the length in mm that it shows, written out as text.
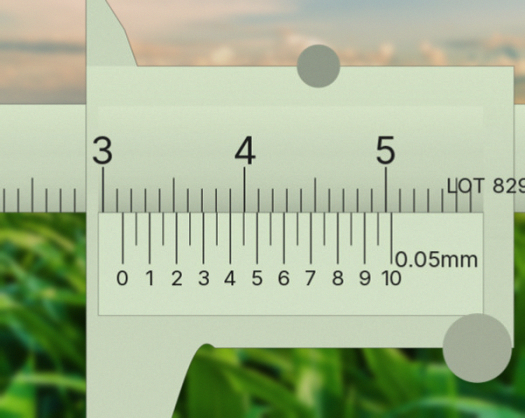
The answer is 31.4 mm
